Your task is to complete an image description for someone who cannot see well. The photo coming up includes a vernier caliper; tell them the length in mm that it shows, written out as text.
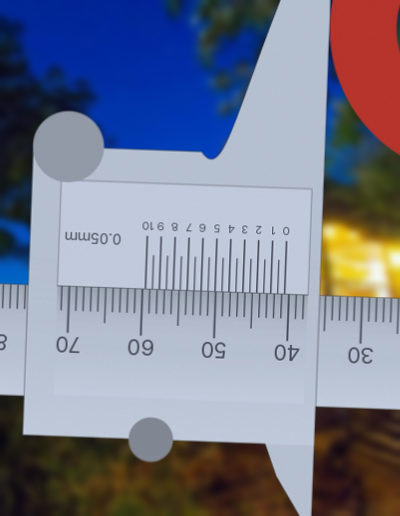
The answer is 40.6 mm
